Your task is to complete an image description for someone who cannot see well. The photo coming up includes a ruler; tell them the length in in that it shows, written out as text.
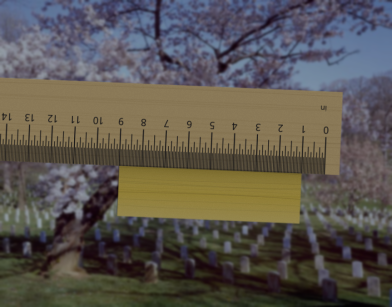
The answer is 8 in
